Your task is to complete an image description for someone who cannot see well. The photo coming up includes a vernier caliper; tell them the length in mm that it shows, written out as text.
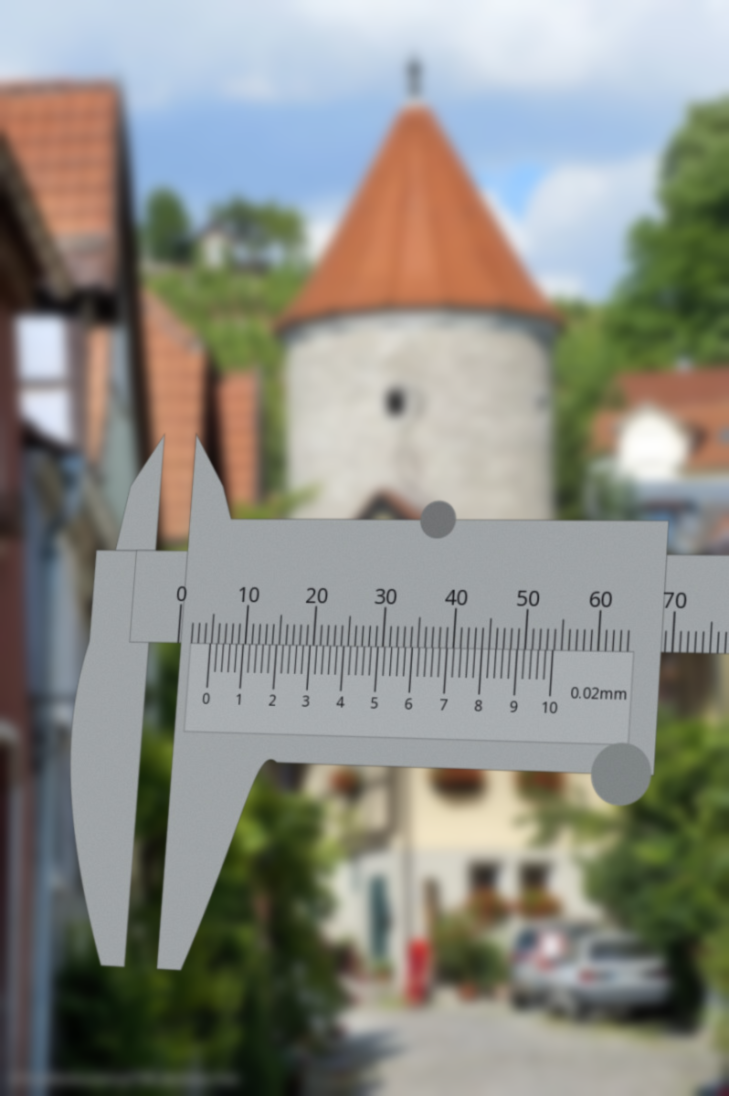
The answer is 4.8 mm
